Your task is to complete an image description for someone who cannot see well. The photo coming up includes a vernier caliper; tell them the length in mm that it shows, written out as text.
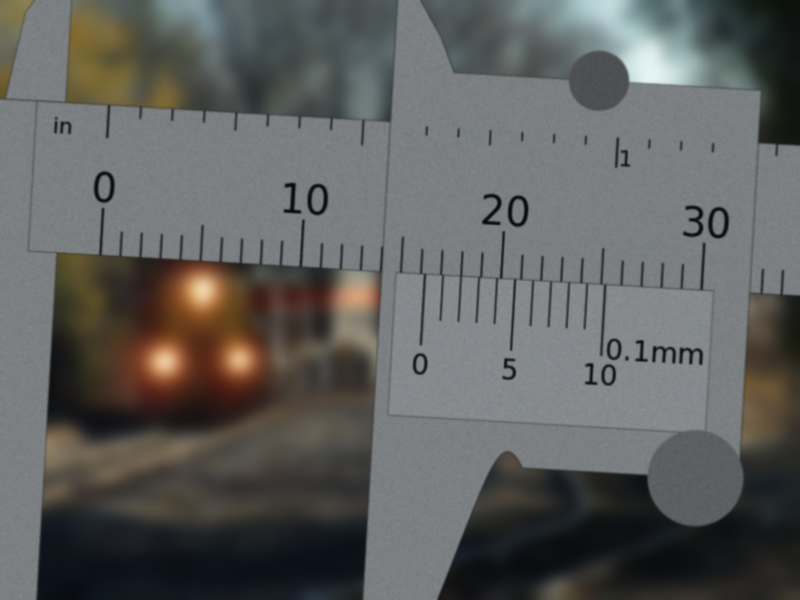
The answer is 16.2 mm
